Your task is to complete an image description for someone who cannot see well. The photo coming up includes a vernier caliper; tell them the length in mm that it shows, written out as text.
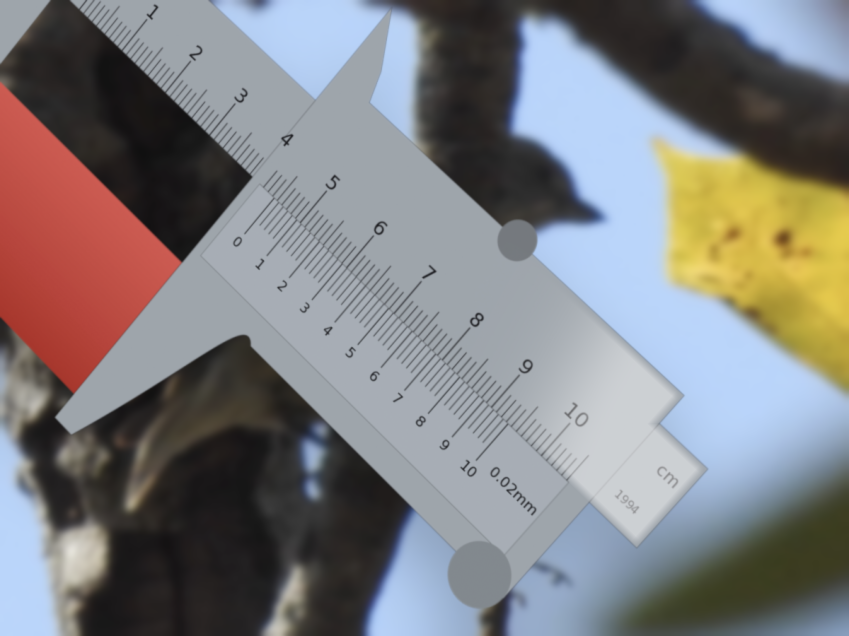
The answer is 44.4 mm
